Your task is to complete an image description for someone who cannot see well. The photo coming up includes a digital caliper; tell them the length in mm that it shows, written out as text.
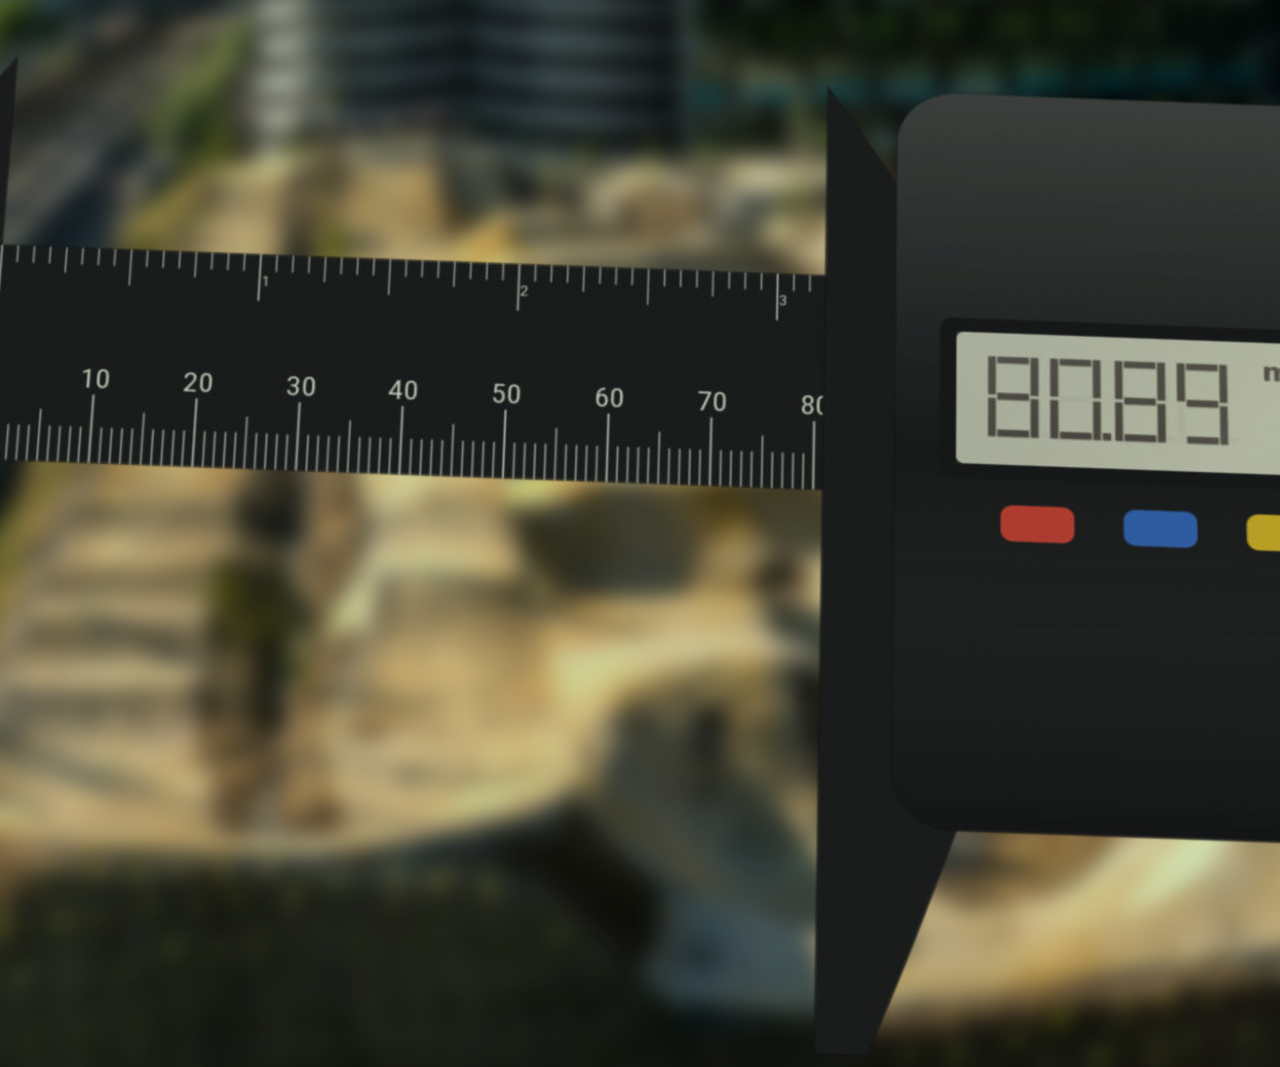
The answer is 80.89 mm
